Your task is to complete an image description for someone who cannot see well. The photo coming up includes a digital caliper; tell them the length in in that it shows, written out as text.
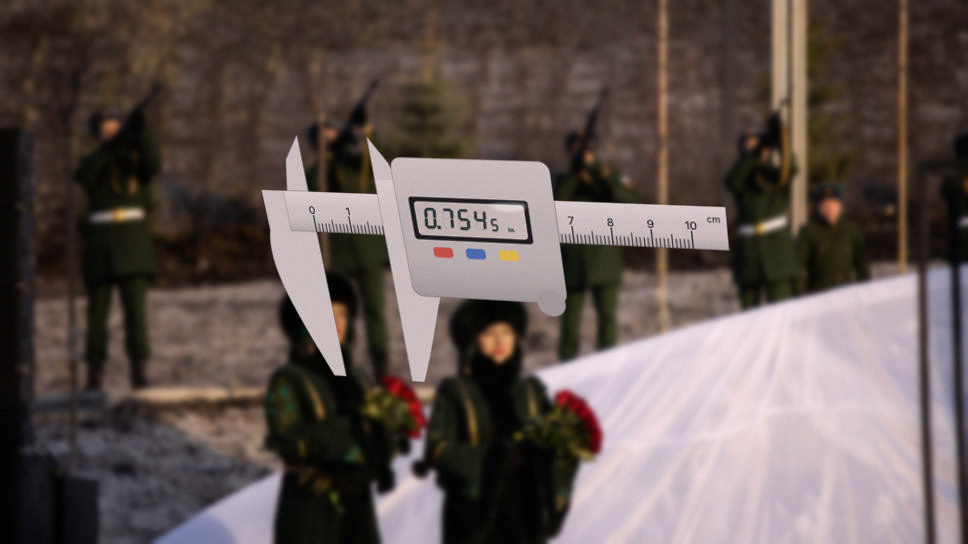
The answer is 0.7545 in
